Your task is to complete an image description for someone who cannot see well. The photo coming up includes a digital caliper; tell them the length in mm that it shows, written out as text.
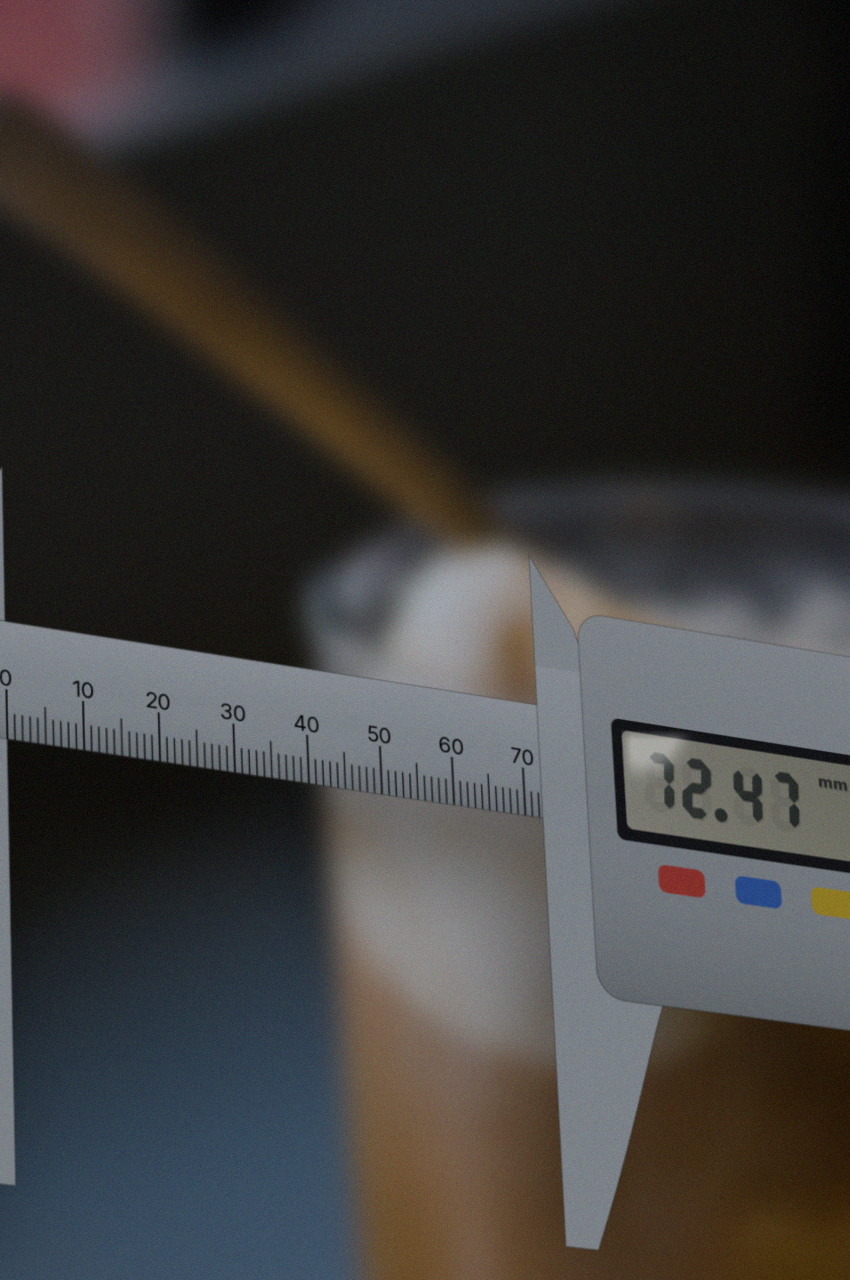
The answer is 72.47 mm
